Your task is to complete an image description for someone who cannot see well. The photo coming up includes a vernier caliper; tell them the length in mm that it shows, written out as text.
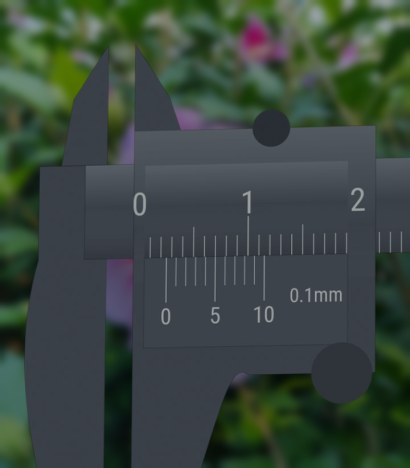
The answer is 2.5 mm
